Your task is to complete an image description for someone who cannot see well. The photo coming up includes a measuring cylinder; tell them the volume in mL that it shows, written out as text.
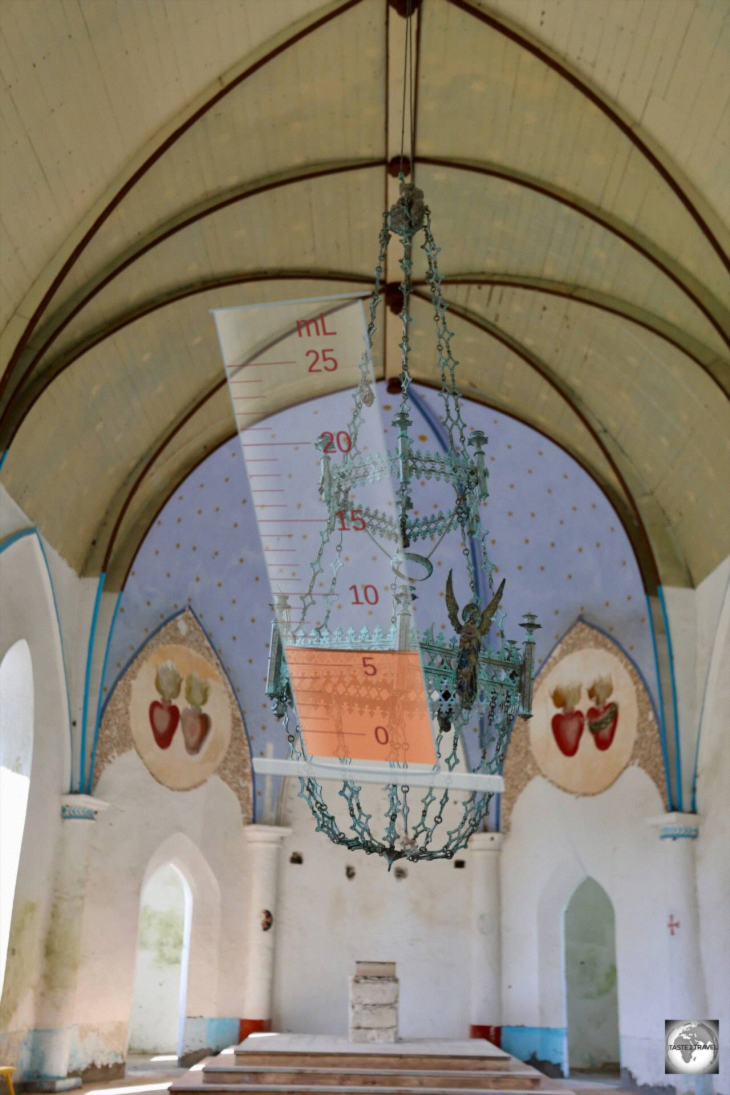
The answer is 6 mL
